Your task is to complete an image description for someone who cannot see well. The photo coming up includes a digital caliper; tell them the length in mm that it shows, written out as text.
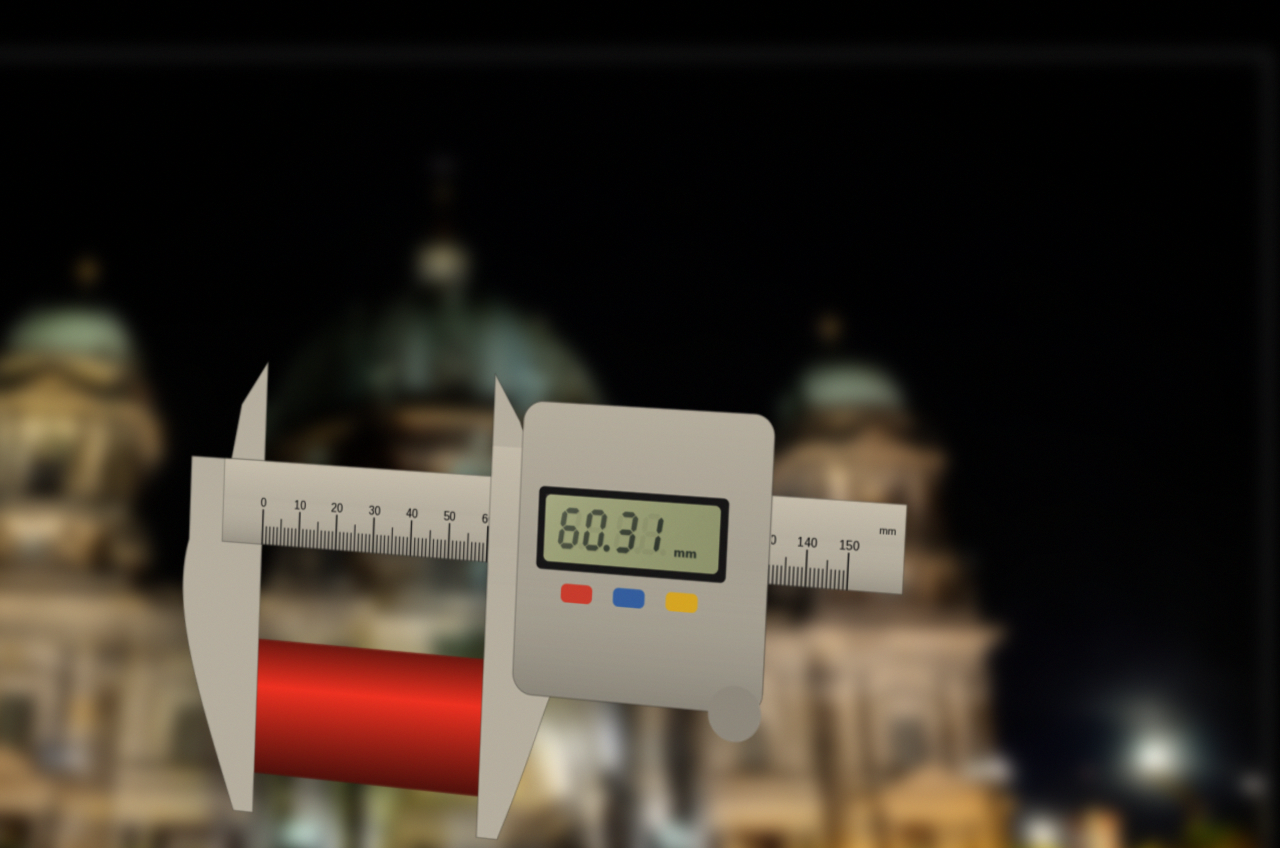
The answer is 60.31 mm
